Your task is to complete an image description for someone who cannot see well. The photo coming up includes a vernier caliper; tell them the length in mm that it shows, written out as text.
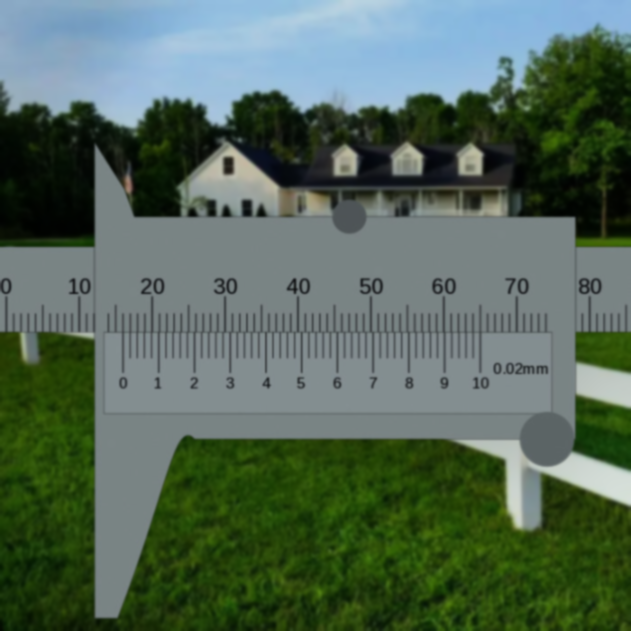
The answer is 16.0 mm
